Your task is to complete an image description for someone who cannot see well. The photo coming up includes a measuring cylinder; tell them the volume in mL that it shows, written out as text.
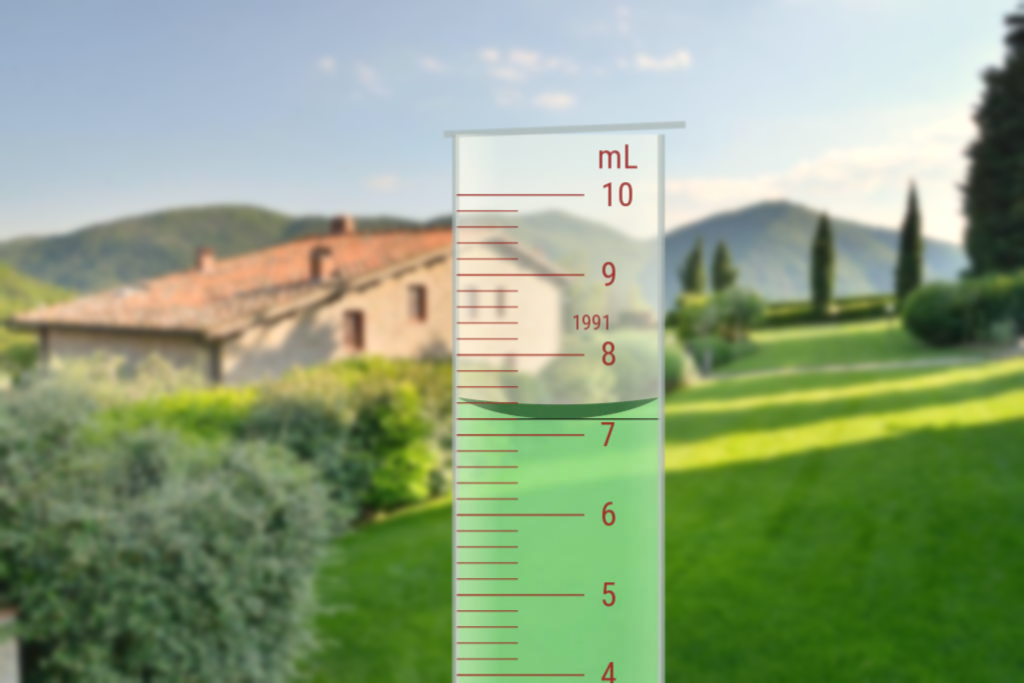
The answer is 7.2 mL
